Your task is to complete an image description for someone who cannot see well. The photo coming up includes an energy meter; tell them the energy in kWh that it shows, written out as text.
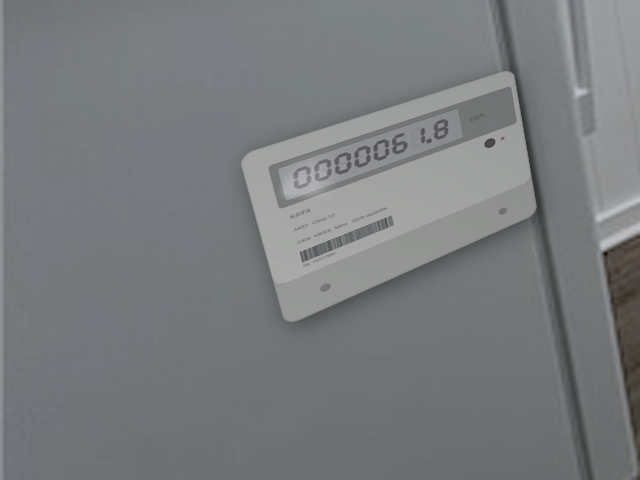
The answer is 61.8 kWh
